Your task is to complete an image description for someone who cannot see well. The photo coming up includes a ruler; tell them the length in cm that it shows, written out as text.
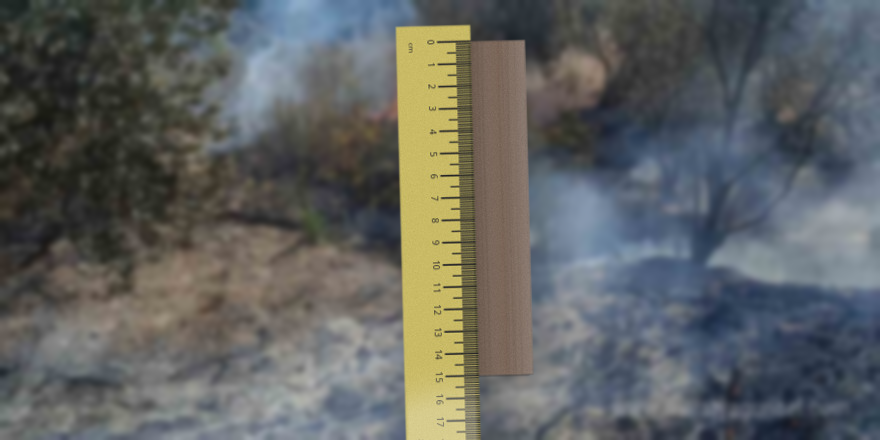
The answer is 15 cm
